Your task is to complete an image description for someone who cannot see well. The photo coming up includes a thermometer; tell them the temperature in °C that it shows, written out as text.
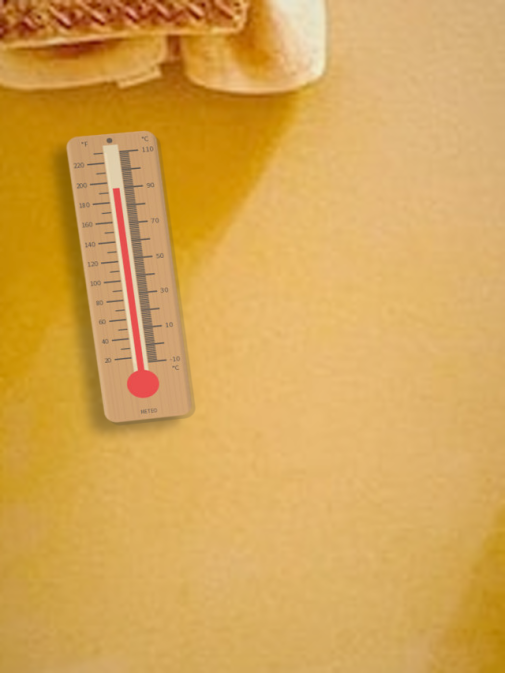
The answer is 90 °C
